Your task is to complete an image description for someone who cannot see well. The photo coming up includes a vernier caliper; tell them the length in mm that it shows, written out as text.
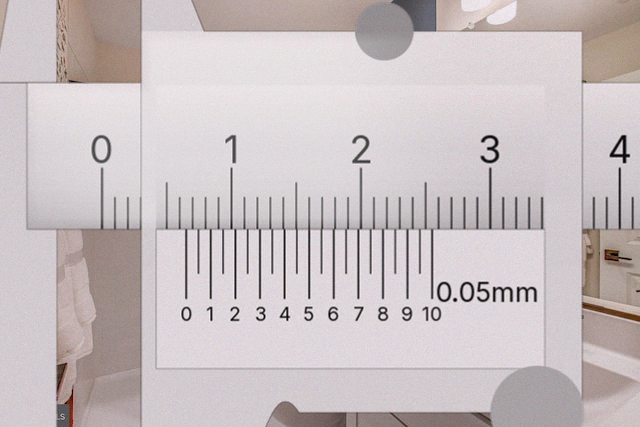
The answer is 6.5 mm
